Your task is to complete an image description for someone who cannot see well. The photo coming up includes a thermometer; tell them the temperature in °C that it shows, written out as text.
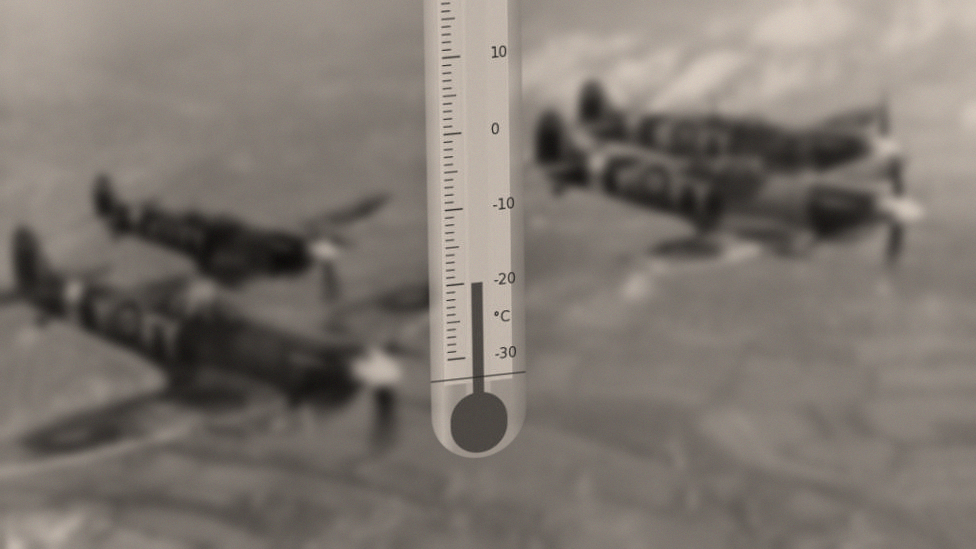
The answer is -20 °C
